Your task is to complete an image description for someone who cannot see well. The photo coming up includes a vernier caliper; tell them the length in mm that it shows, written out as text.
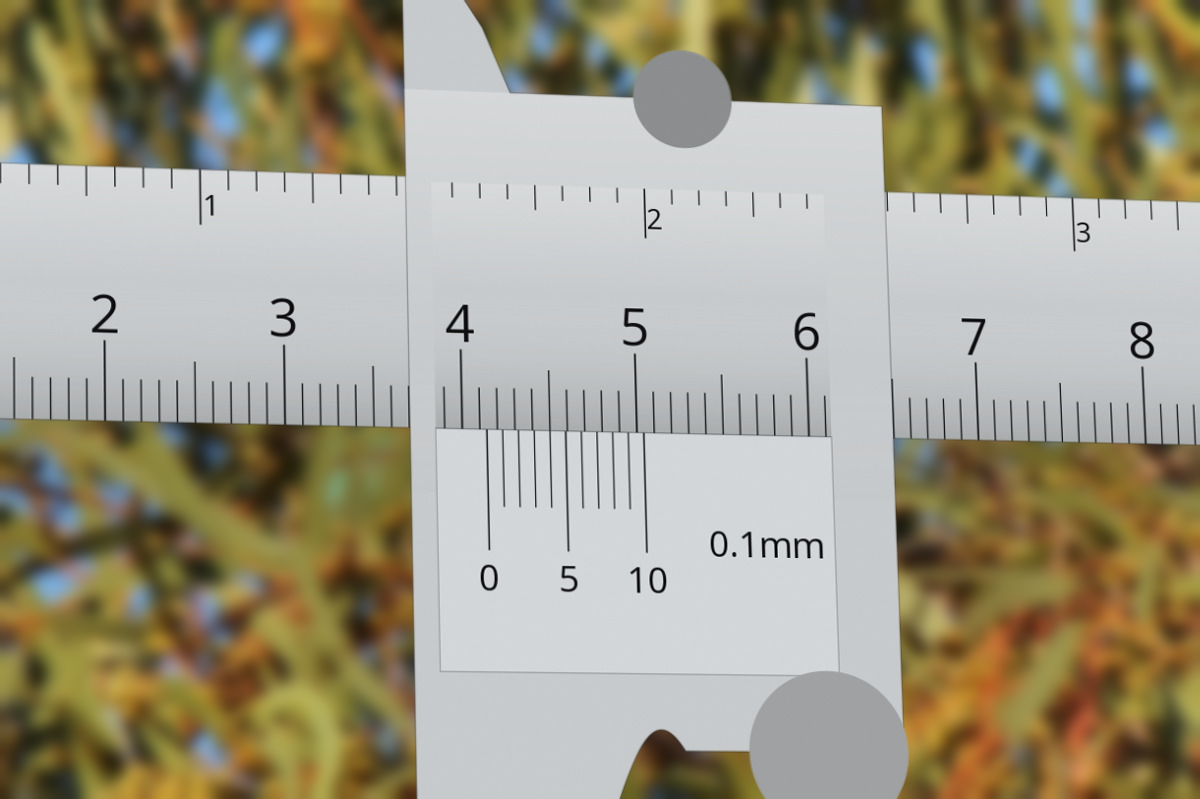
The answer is 41.4 mm
